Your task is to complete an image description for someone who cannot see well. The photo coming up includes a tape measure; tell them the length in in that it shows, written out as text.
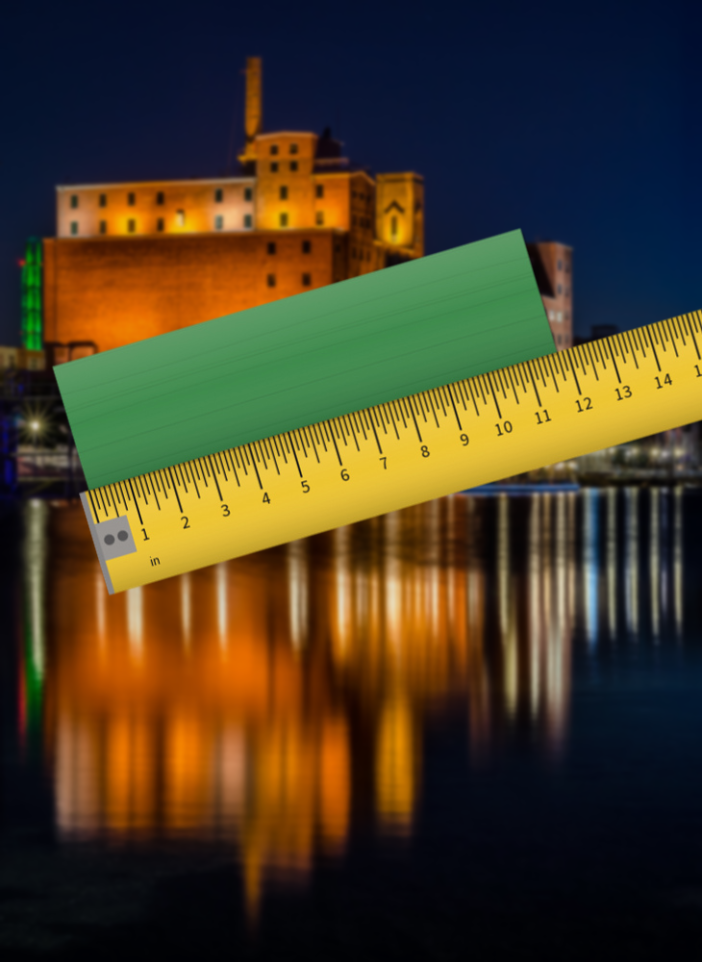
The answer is 11.75 in
